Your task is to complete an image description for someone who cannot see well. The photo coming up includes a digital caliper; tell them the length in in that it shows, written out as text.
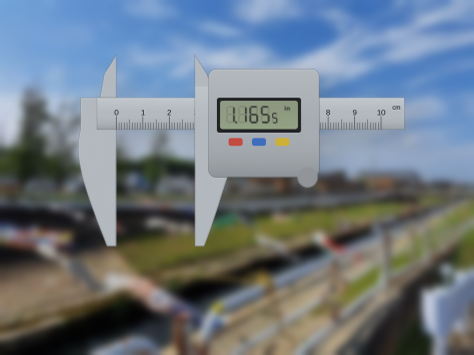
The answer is 1.1655 in
